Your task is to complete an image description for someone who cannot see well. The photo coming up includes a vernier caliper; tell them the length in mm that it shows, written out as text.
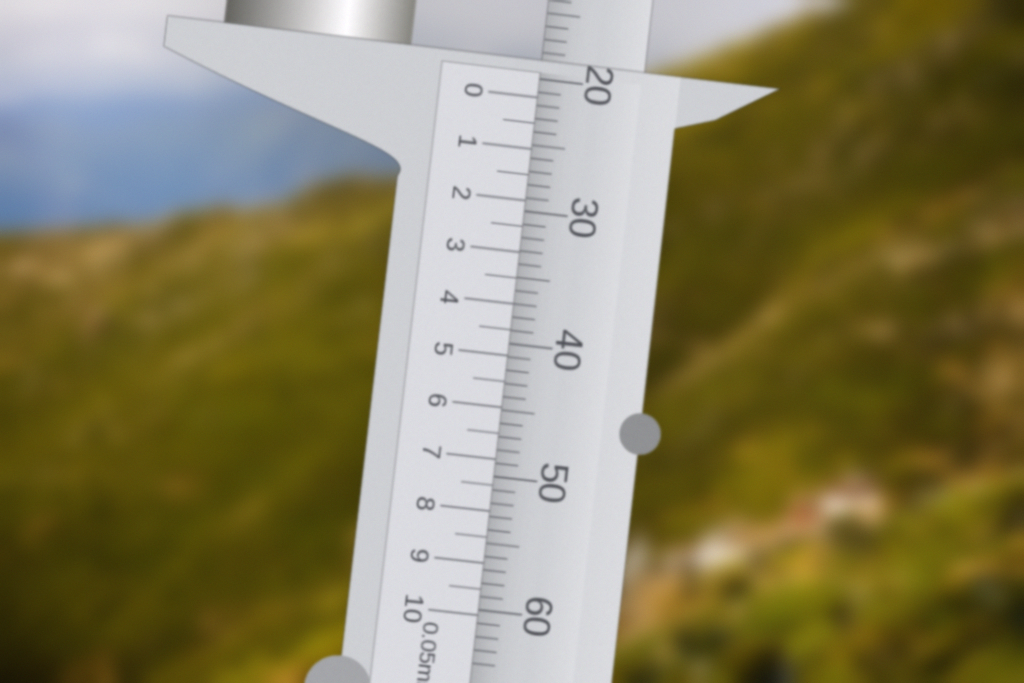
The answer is 21.4 mm
